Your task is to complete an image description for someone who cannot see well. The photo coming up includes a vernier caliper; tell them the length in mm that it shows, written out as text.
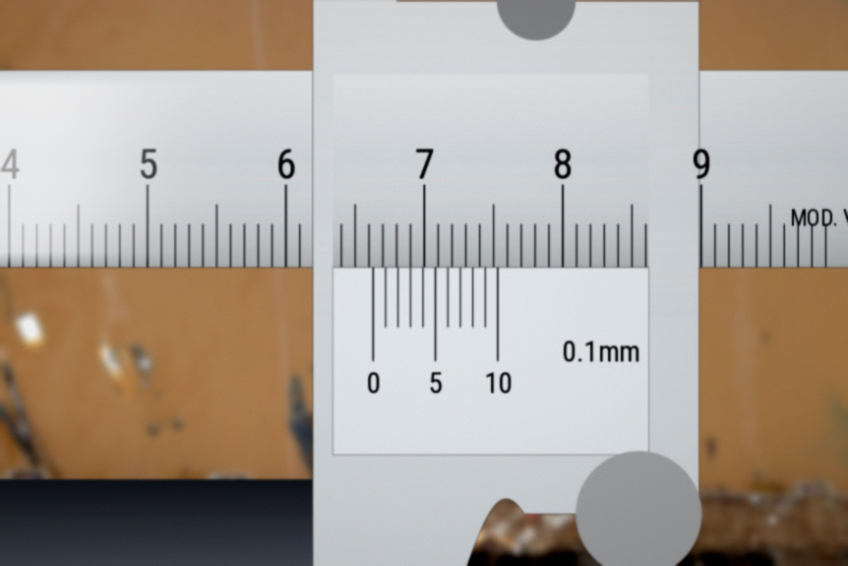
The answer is 66.3 mm
